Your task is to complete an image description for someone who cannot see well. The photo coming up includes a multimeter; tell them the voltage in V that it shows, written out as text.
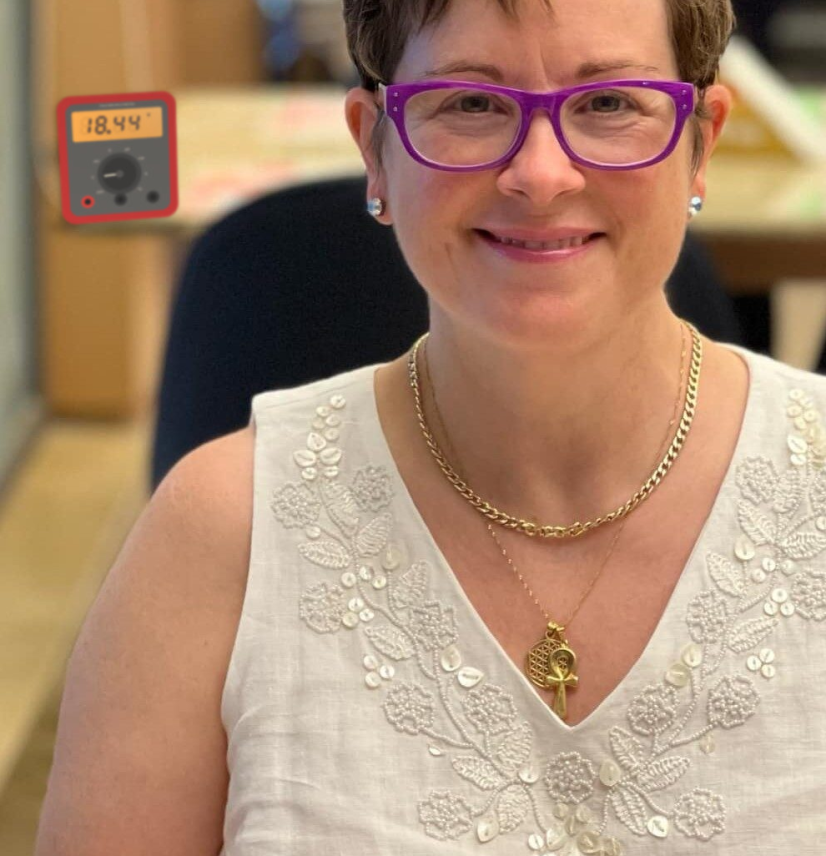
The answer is 18.44 V
